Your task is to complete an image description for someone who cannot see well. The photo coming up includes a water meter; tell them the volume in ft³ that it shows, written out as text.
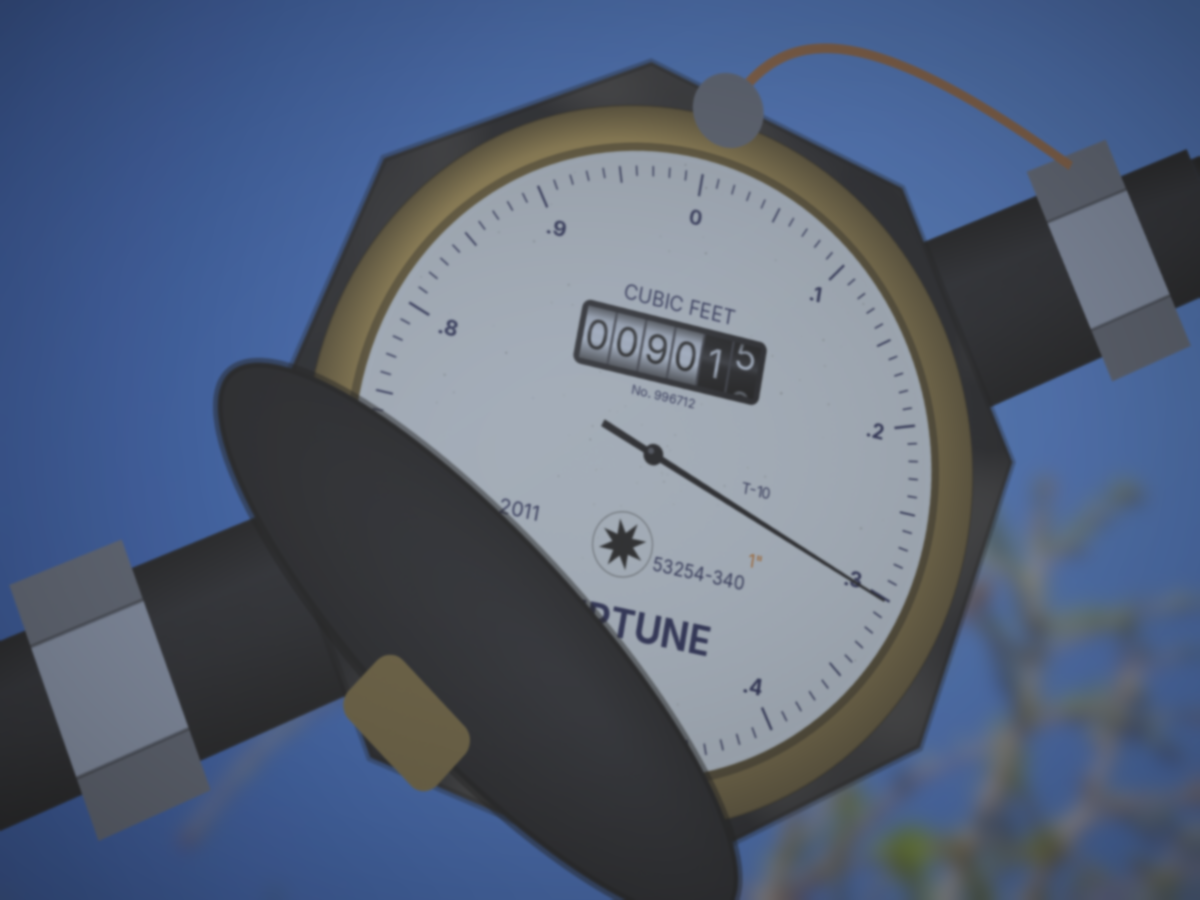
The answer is 9015.30 ft³
